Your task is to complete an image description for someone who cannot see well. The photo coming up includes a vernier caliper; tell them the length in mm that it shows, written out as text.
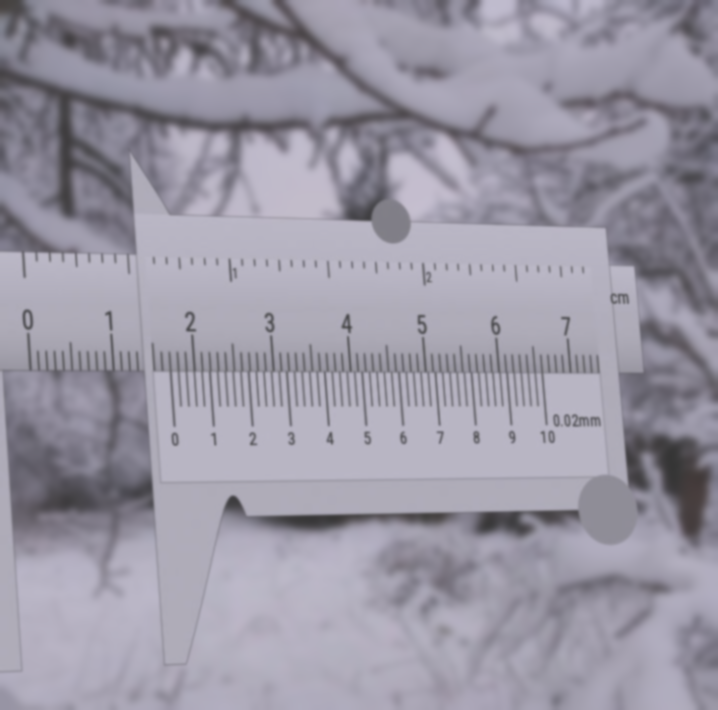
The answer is 17.0 mm
